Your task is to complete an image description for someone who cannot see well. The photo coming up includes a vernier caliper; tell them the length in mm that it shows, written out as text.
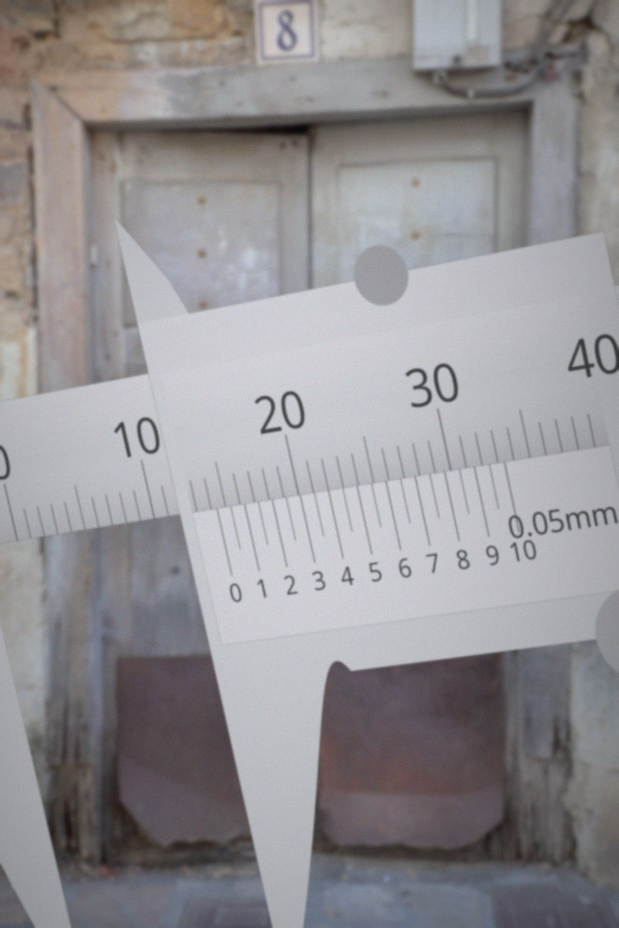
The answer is 14.4 mm
